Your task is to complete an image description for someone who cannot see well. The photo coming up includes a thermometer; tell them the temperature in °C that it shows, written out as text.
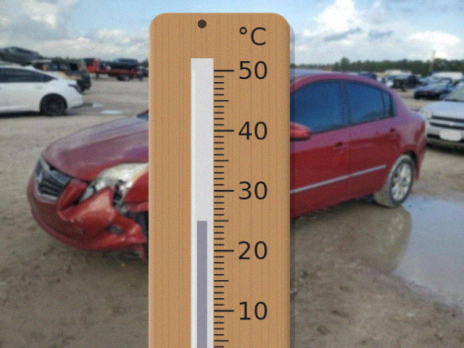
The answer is 25 °C
